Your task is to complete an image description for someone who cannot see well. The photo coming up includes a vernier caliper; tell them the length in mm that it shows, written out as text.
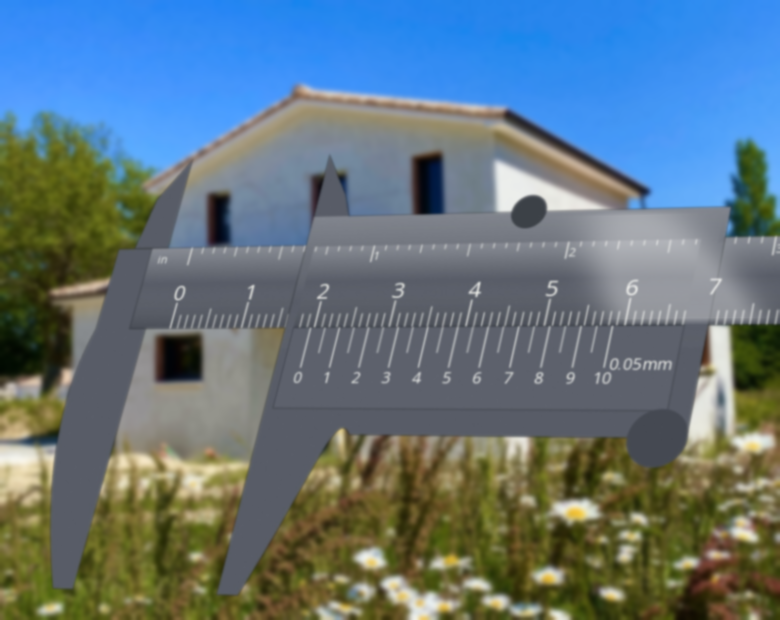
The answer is 19.5 mm
